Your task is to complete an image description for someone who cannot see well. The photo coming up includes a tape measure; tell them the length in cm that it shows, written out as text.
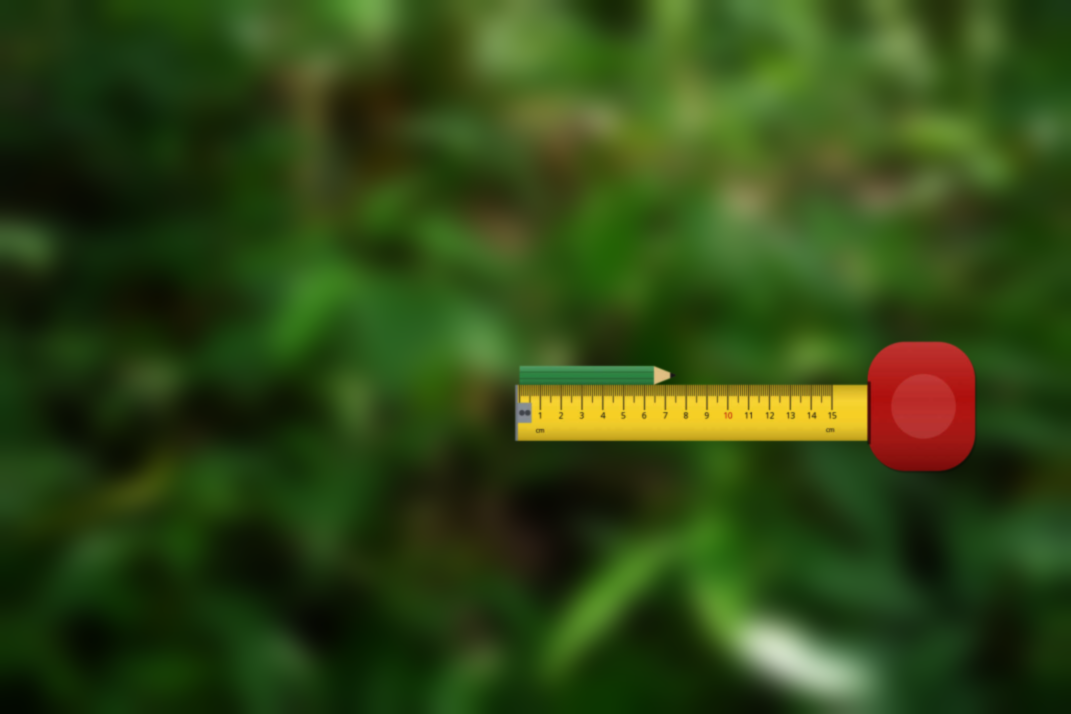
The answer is 7.5 cm
